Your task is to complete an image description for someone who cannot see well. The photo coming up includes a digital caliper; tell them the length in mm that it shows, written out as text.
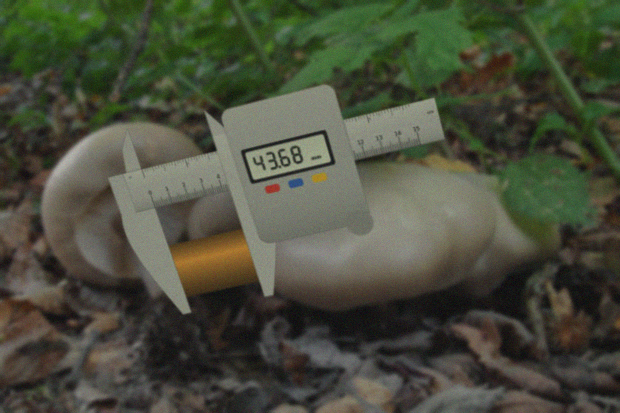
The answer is 43.68 mm
